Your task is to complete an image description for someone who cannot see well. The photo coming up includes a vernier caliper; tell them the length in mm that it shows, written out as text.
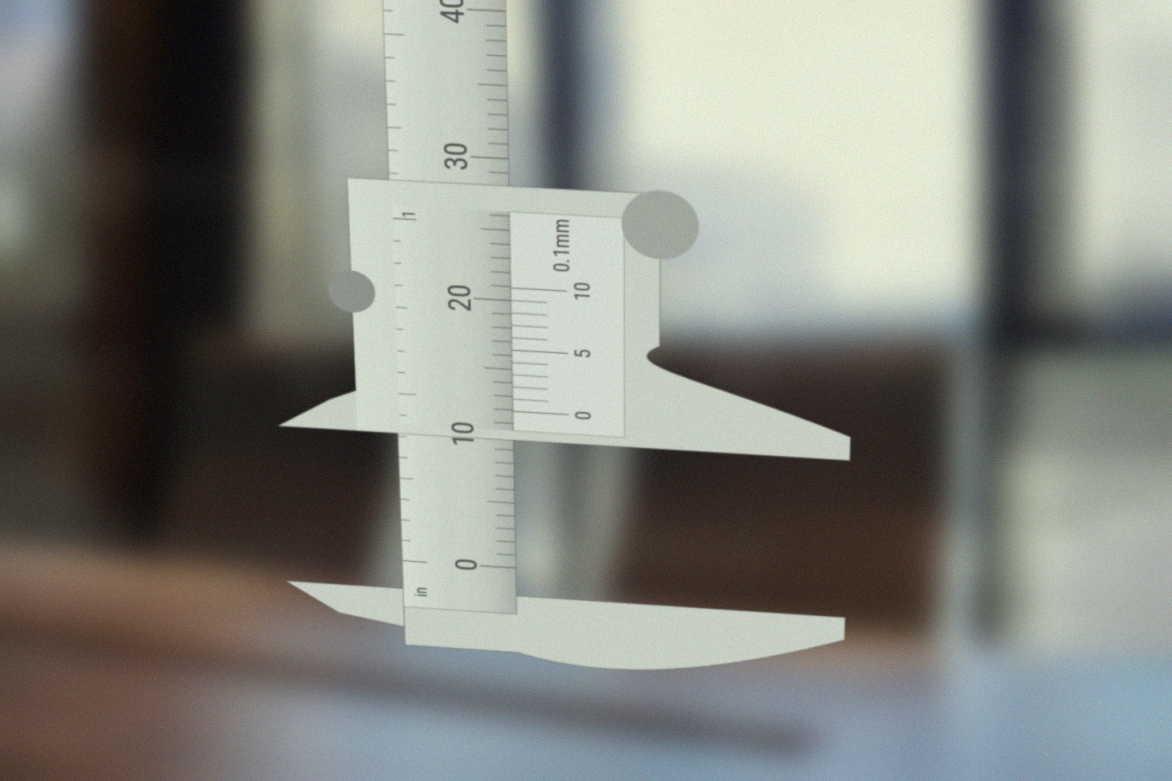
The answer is 11.9 mm
